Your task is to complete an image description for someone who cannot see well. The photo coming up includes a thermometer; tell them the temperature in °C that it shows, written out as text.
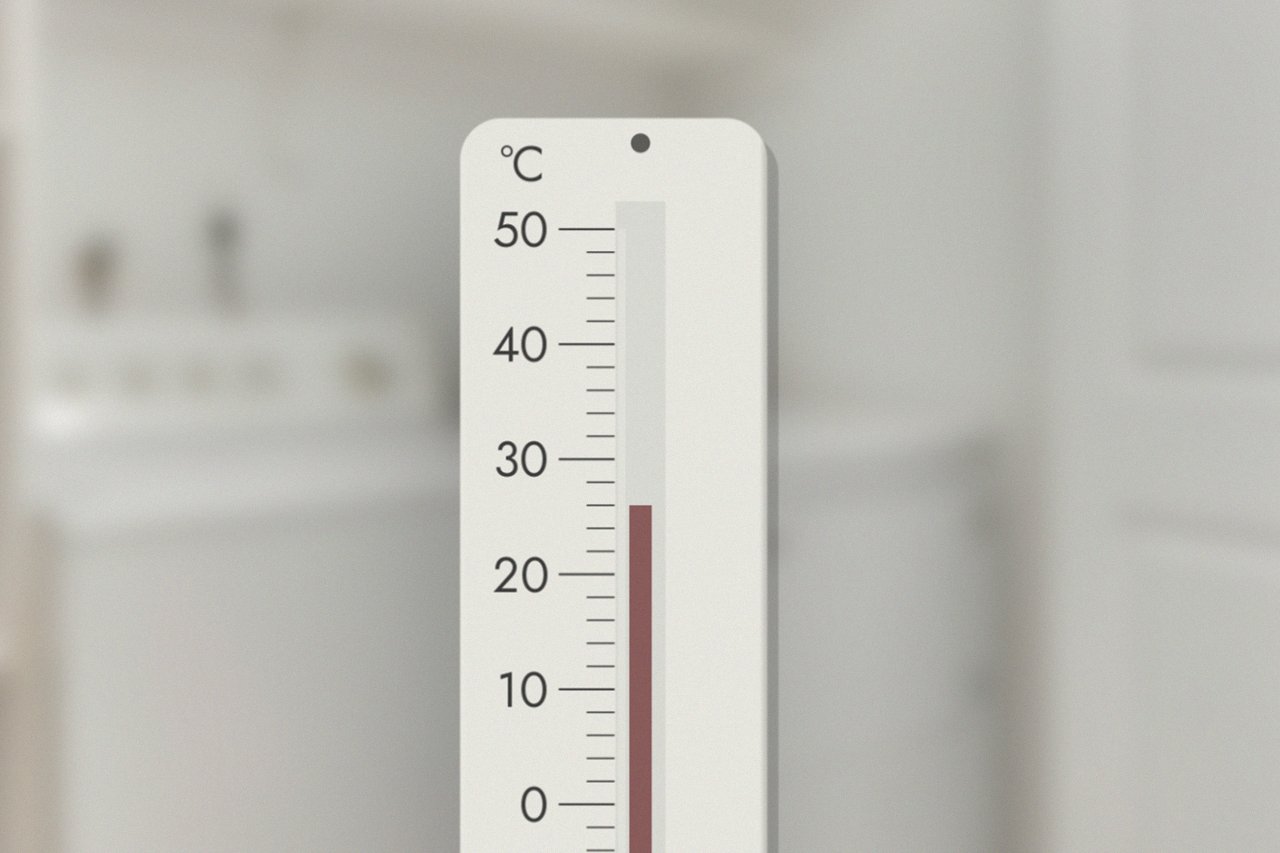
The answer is 26 °C
